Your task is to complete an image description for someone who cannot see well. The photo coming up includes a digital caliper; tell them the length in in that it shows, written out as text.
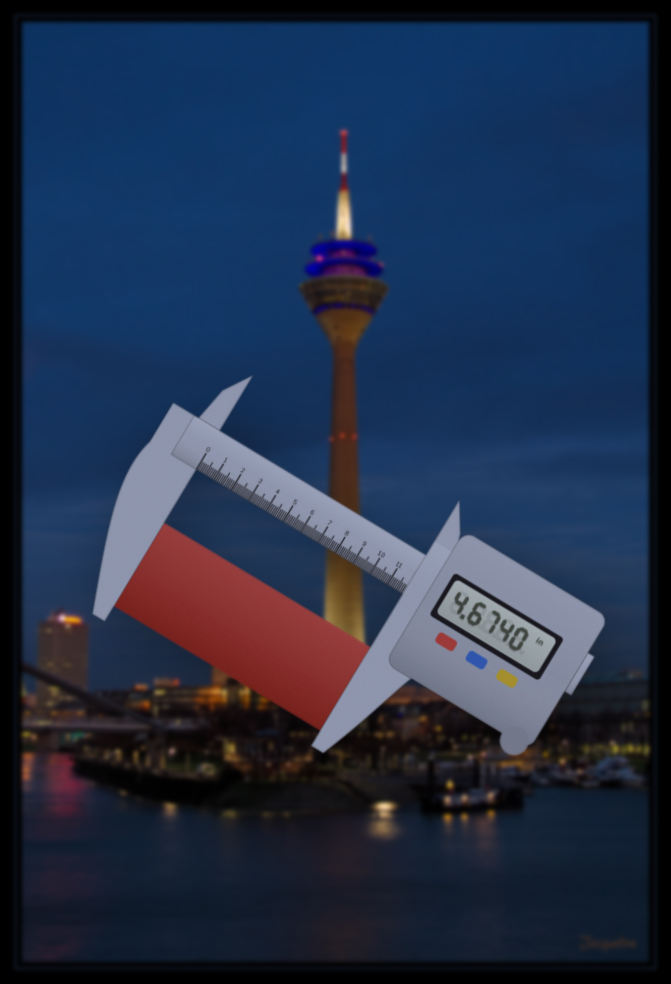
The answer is 4.6740 in
